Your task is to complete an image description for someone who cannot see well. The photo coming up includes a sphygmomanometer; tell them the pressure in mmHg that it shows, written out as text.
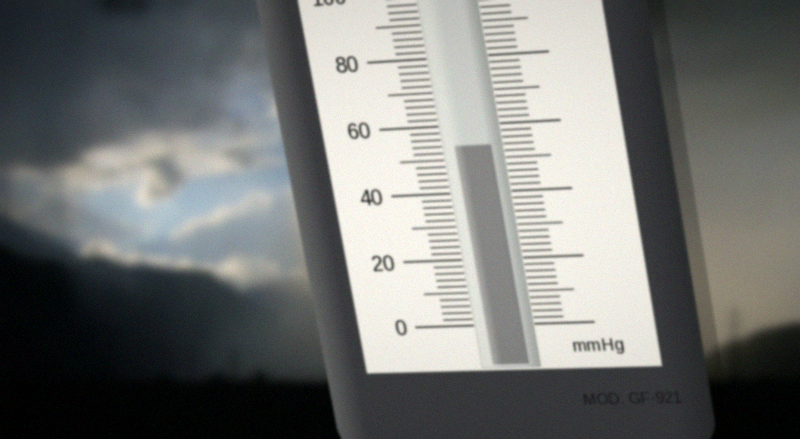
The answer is 54 mmHg
